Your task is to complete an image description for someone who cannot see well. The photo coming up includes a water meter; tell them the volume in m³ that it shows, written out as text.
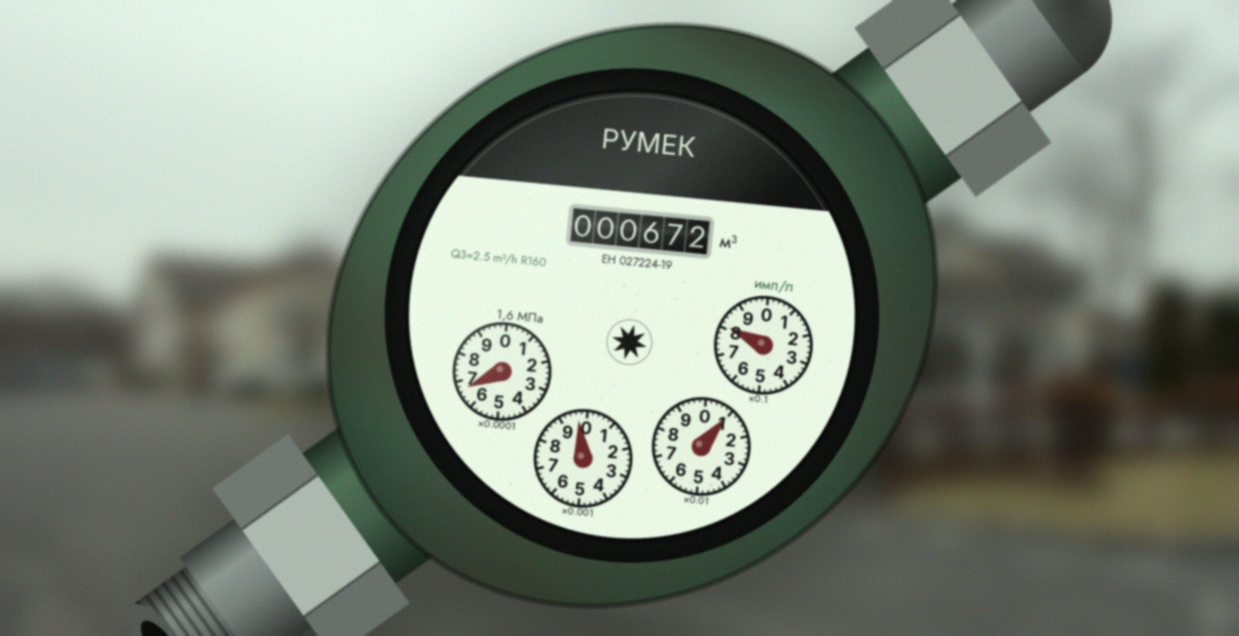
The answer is 672.8096 m³
